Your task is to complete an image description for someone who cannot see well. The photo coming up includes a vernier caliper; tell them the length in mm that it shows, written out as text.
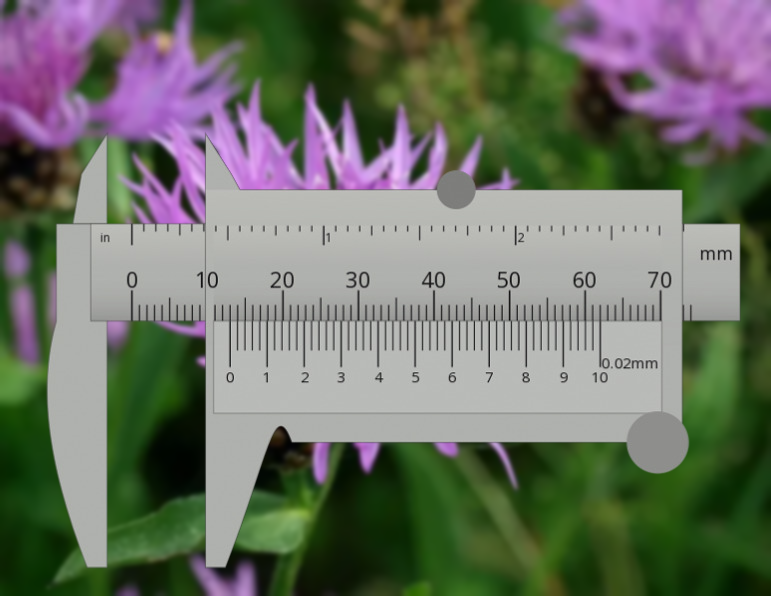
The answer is 13.0 mm
